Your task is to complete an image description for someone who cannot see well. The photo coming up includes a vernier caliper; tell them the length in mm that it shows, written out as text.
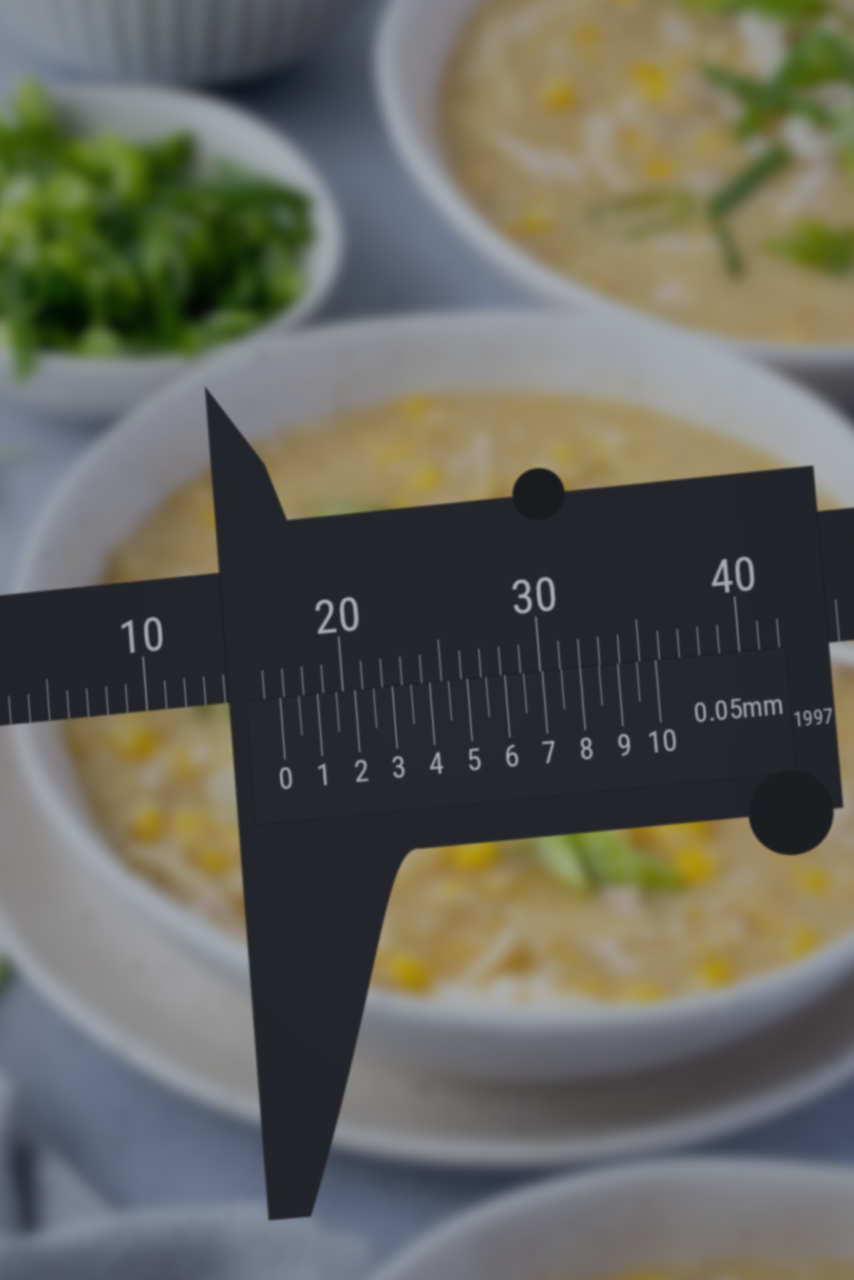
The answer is 16.8 mm
